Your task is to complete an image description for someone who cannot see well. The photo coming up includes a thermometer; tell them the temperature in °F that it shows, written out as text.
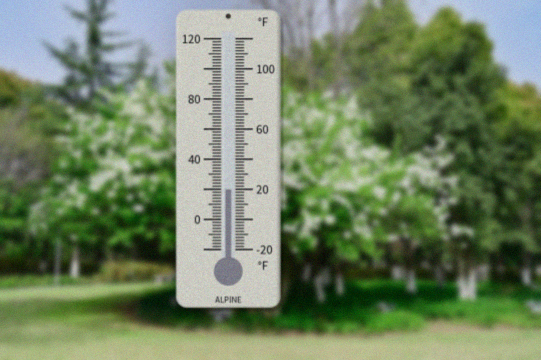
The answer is 20 °F
